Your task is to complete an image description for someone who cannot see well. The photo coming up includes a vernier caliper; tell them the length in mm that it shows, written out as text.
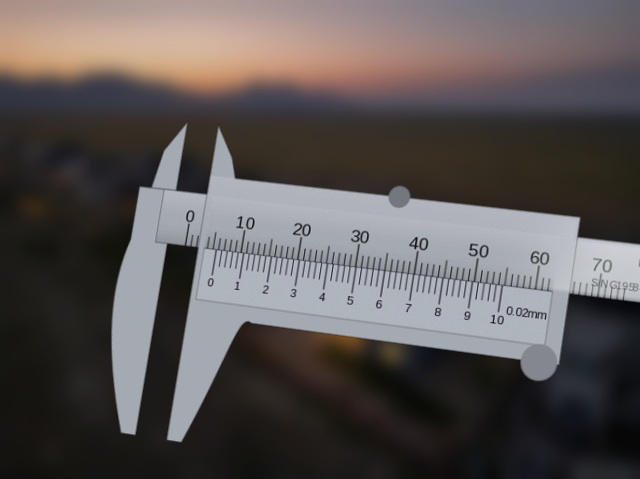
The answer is 5.6 mm
